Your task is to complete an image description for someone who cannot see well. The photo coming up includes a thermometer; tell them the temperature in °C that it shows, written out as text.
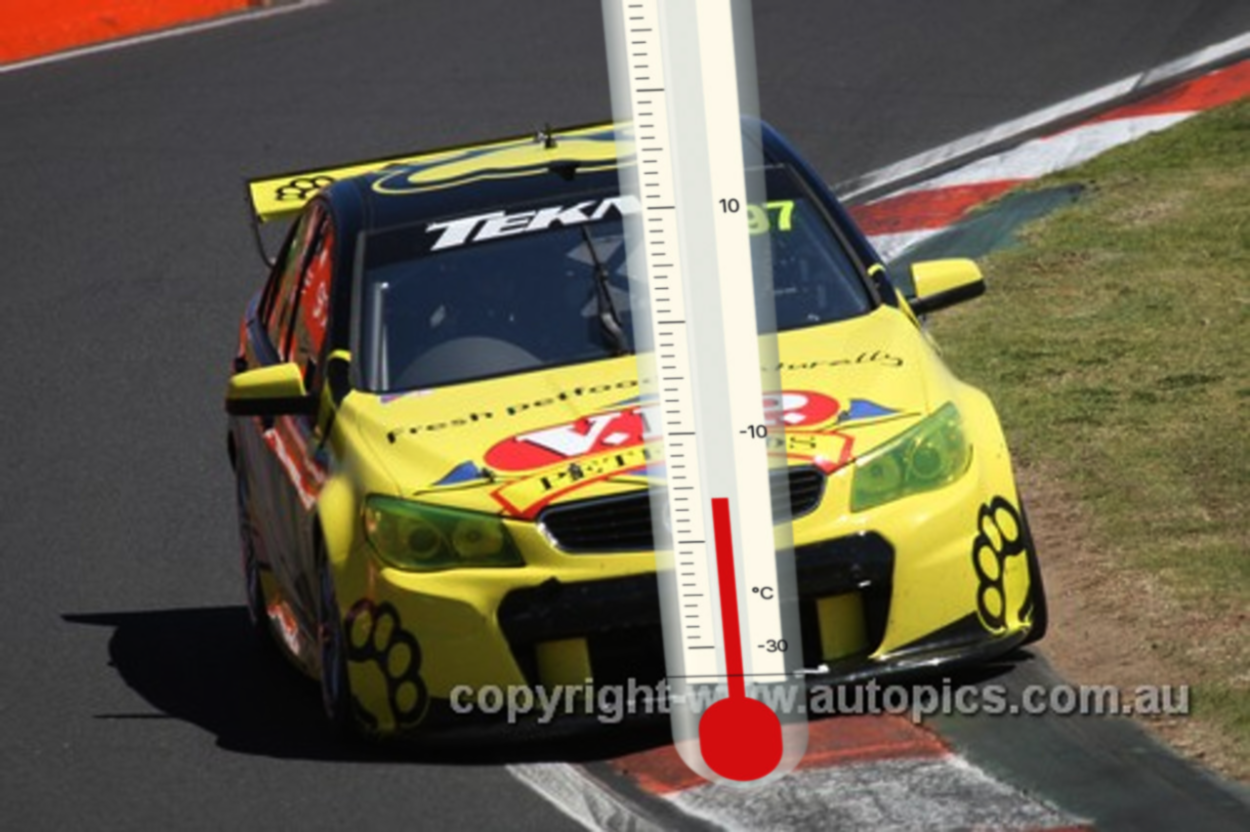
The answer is -16 °C
